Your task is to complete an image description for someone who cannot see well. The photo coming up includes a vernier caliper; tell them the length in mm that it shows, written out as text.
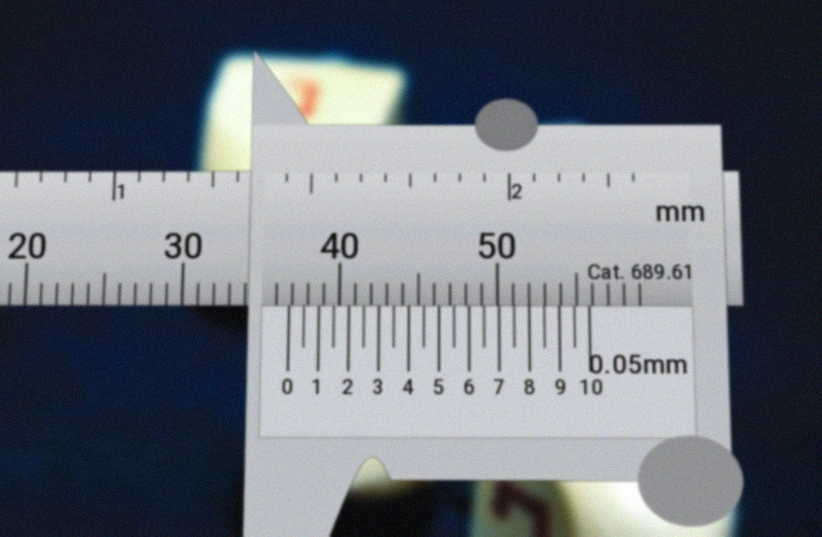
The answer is 36.8 mm
